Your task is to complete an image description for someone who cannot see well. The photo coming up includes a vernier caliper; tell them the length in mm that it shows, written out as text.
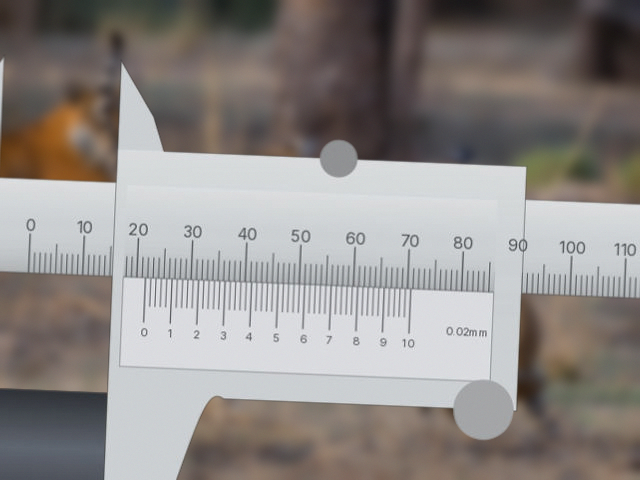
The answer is 21.6 mm
